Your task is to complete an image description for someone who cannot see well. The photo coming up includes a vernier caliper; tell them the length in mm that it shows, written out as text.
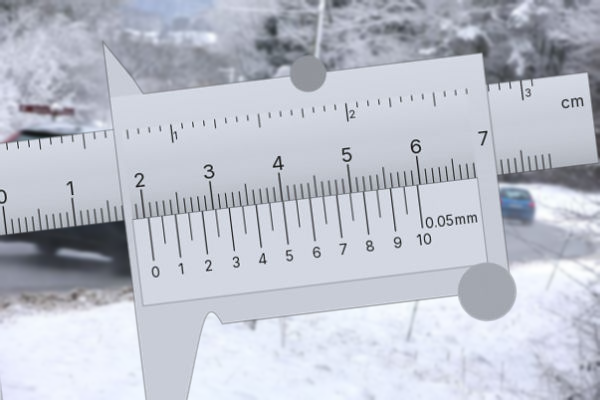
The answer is 20.6 mm
